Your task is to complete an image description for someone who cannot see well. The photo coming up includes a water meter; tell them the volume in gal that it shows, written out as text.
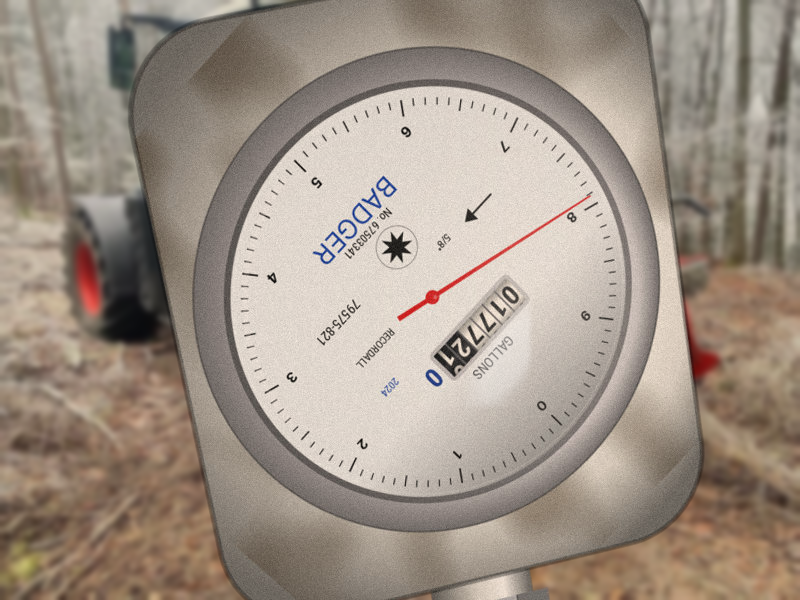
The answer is 177207.9 gal
